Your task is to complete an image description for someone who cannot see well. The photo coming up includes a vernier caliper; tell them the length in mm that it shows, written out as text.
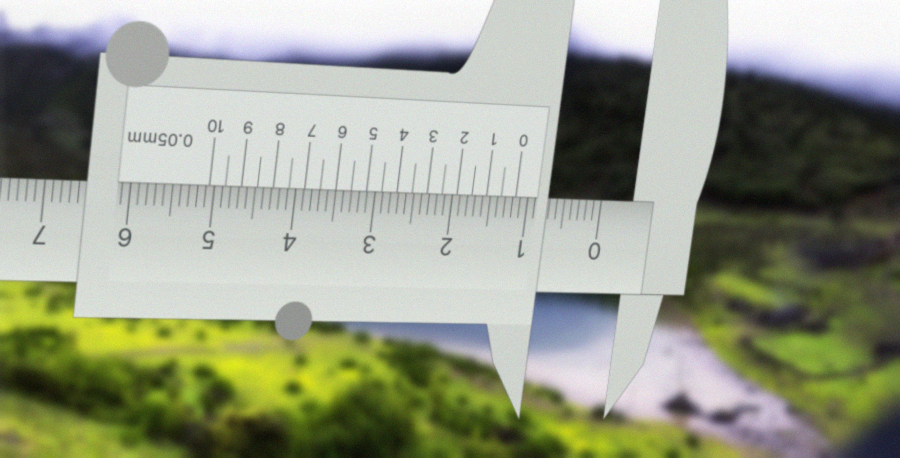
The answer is 11.6 mm
